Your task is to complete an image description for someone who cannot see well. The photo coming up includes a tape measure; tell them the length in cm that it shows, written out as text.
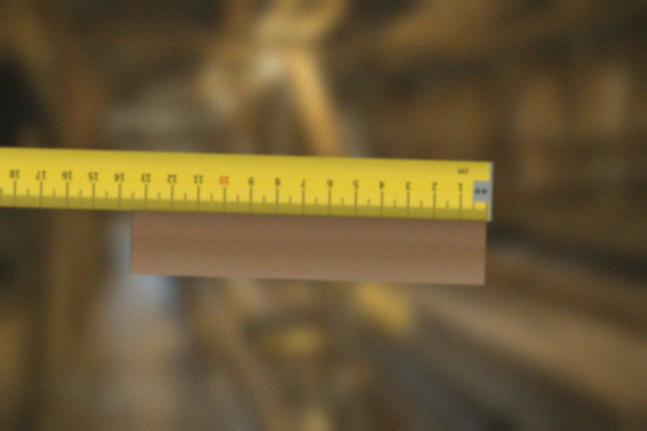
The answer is 13.5 cm
